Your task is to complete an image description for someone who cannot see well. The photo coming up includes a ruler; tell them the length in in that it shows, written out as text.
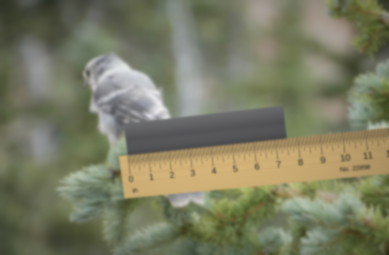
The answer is 7.5 in
